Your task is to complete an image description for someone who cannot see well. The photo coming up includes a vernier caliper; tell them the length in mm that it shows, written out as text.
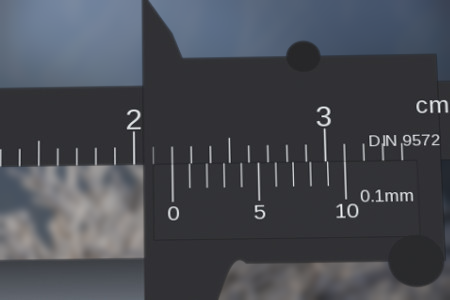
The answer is 22.0 mm
